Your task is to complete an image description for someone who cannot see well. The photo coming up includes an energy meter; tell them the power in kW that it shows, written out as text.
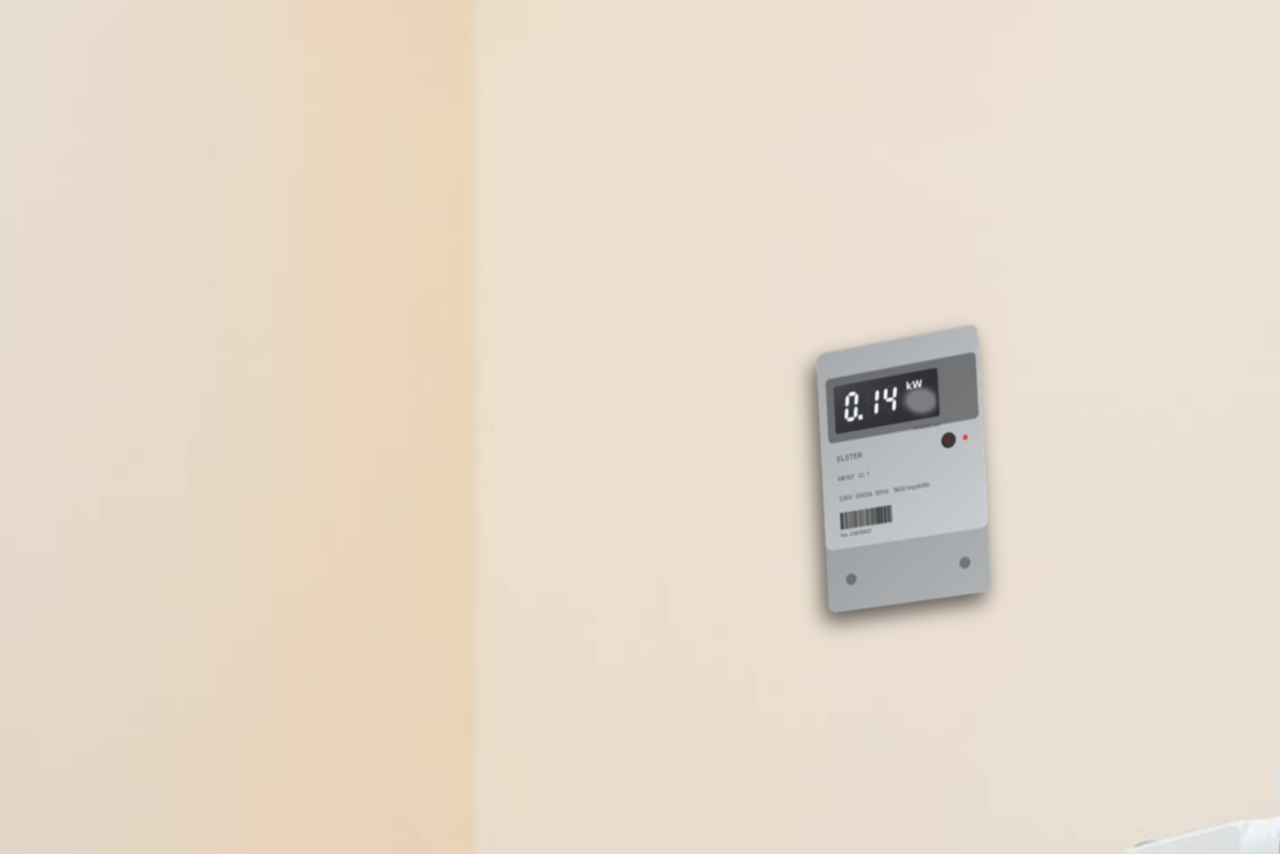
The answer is 0.14 kW
